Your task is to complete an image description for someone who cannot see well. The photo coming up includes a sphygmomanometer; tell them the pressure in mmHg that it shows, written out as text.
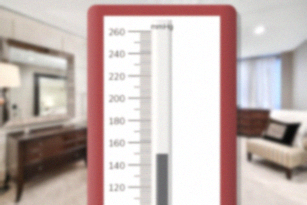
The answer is 150 mmHg
